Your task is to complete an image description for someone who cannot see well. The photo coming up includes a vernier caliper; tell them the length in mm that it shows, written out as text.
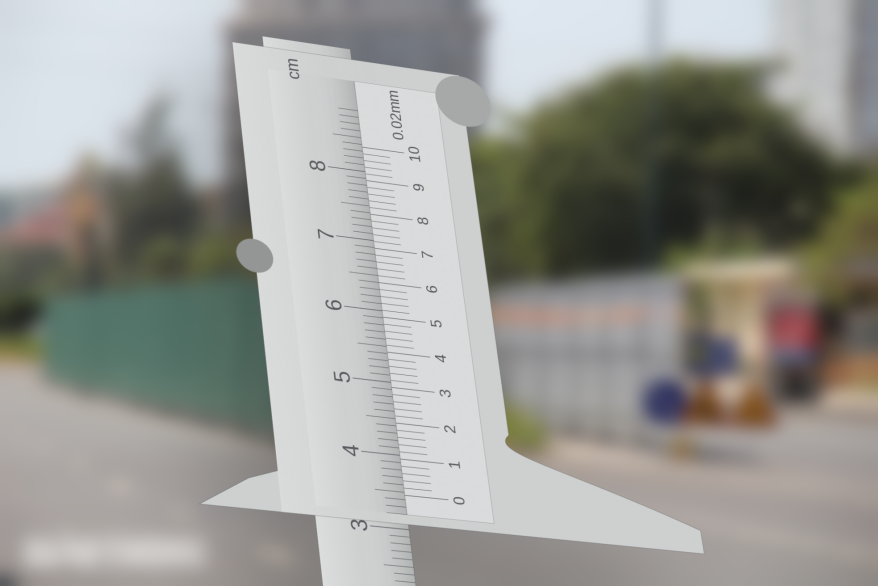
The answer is 34.6 mm
